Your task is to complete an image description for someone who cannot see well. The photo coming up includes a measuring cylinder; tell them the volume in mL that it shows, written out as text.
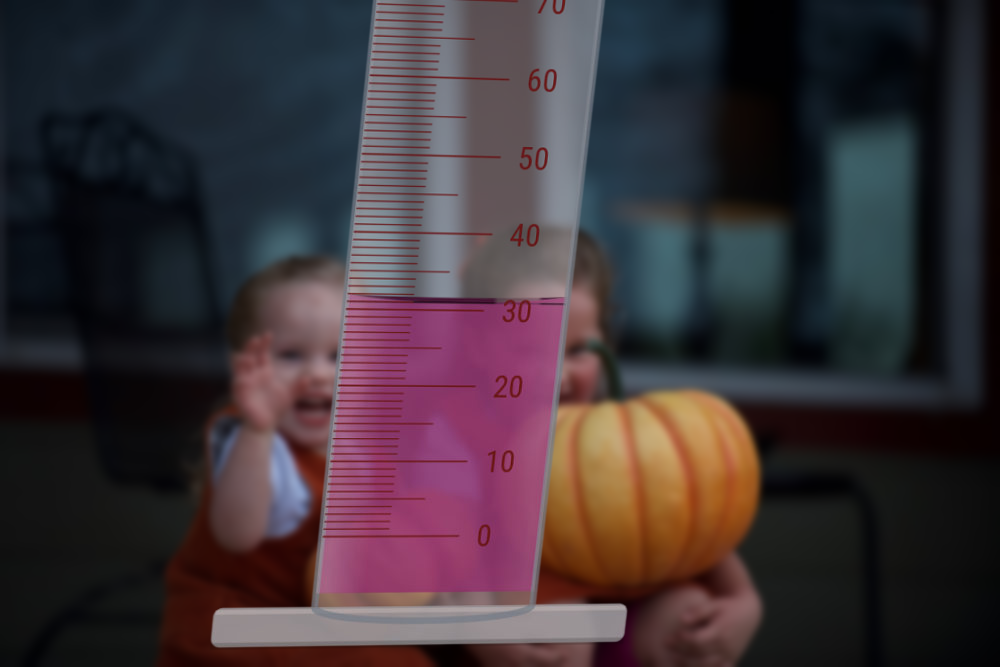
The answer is 31 mL
